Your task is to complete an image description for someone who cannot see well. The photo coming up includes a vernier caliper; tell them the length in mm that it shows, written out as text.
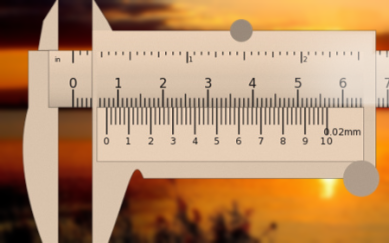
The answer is 7.5 mm
